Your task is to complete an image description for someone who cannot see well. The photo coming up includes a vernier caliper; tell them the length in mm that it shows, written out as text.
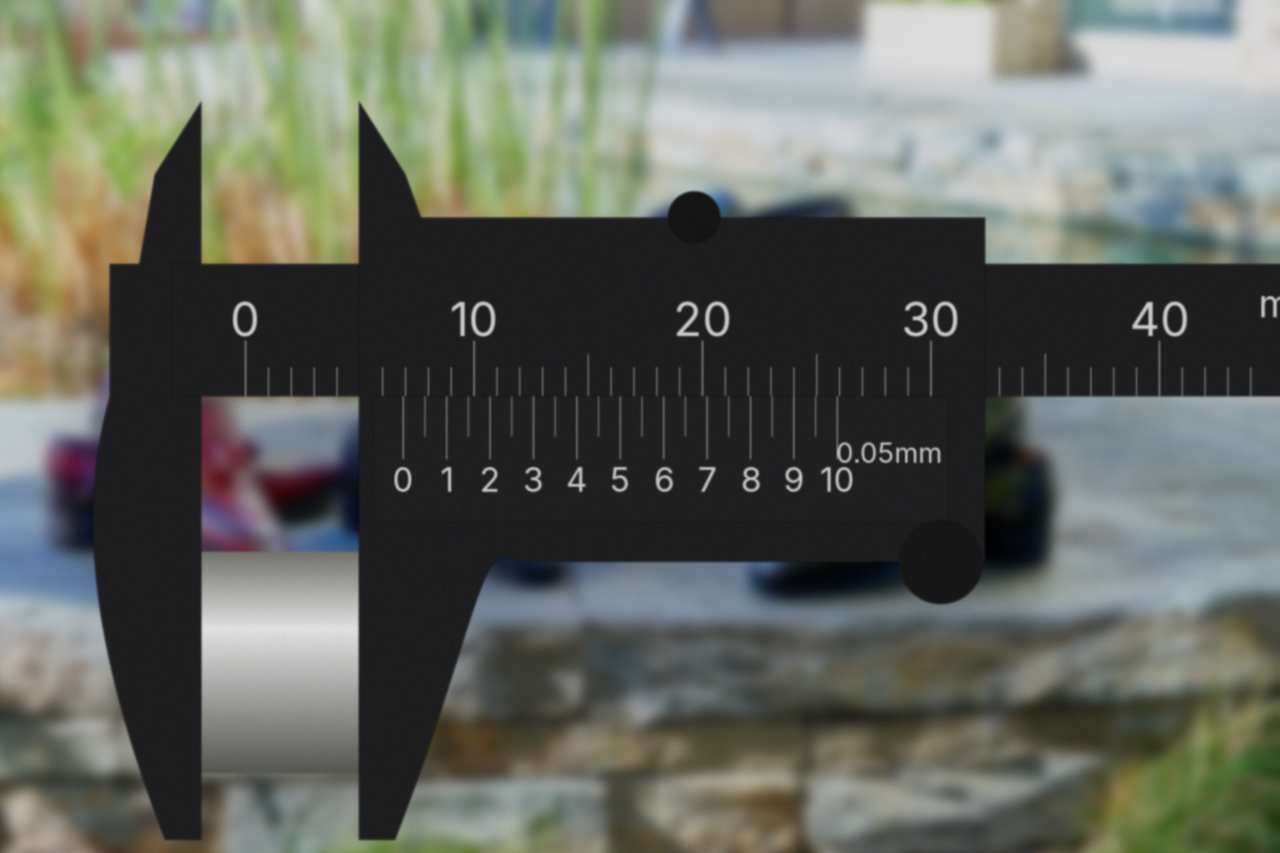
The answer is 6.9 mm
